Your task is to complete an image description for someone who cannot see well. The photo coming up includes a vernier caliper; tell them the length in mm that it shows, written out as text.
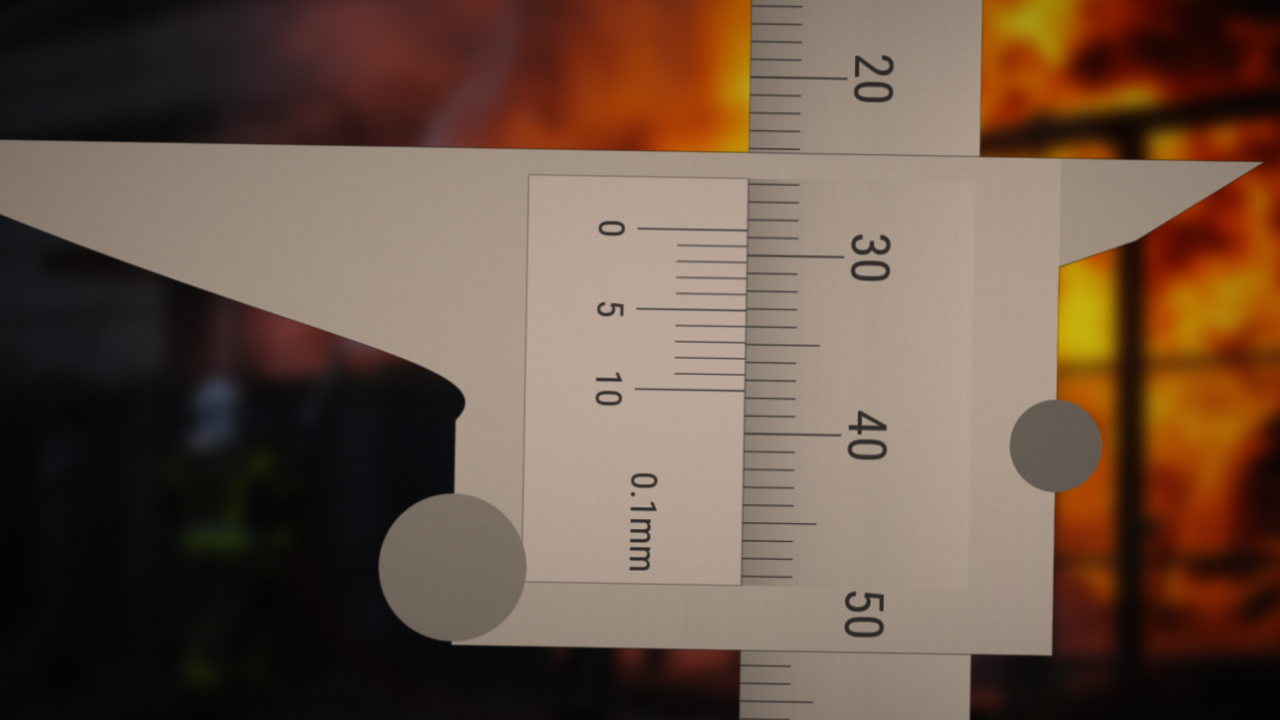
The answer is 28.6 mm
